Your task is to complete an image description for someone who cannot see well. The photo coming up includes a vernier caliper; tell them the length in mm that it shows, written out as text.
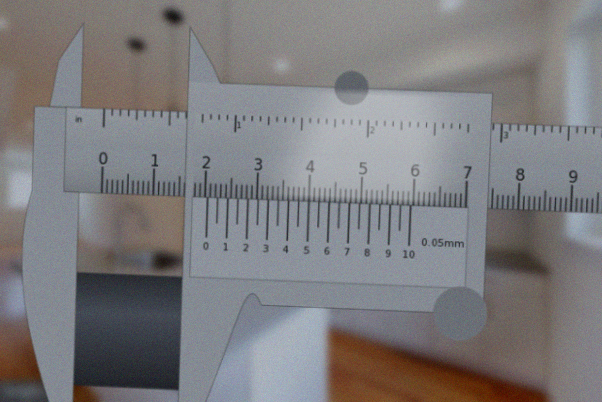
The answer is 20.5 mm
